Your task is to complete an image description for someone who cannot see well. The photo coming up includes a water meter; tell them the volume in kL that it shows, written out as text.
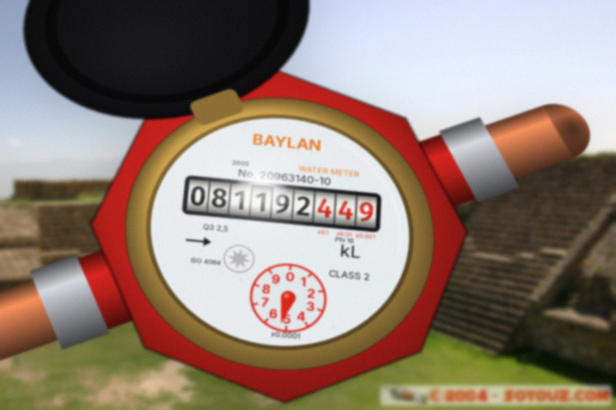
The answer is 81192.4495 kL
